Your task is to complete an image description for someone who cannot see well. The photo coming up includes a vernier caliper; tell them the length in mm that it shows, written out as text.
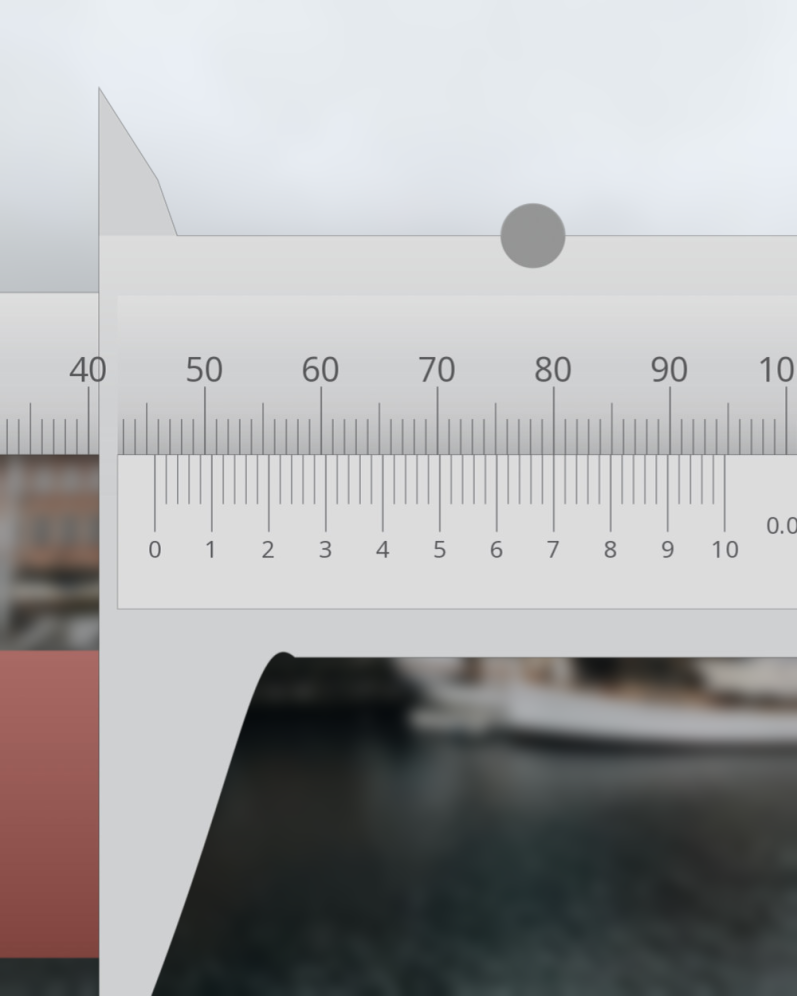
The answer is 45.7 mm
